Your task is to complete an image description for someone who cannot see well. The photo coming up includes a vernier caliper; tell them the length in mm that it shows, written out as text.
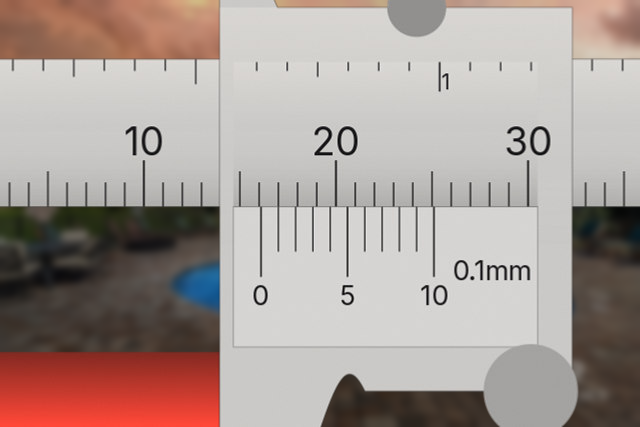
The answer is 16.1 mm
